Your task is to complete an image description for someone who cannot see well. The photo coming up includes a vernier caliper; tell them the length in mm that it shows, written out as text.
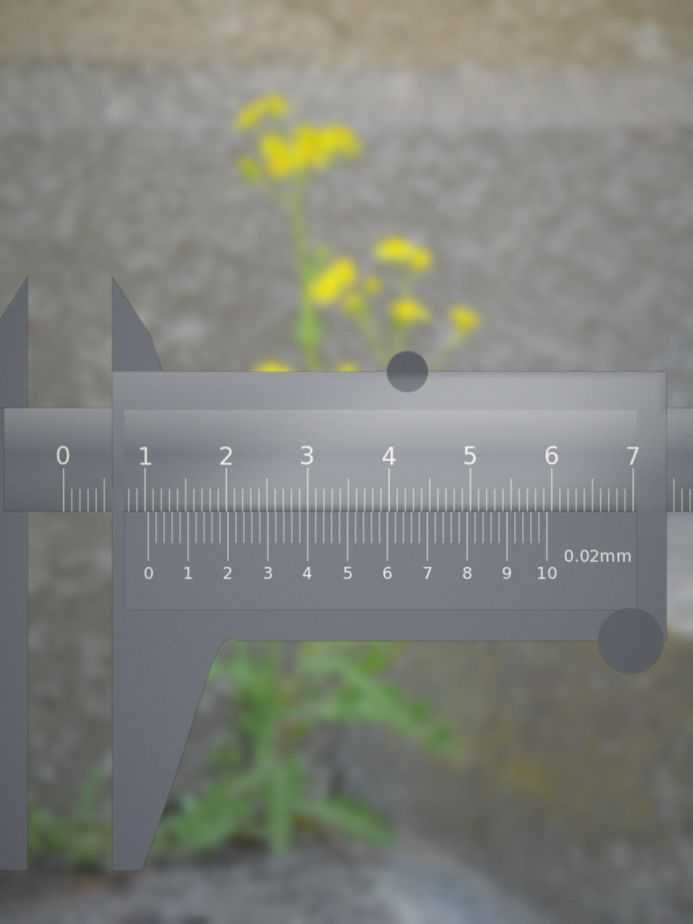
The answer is 10.4 mm
